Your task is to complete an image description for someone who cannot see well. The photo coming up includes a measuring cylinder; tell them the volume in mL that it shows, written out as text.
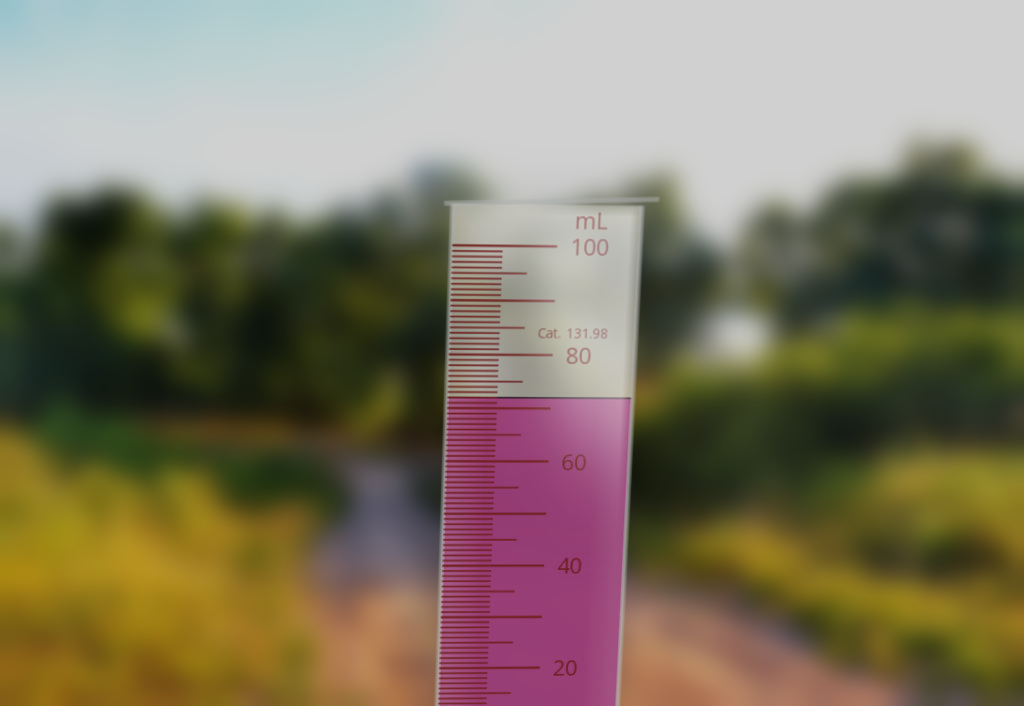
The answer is 72 mL
